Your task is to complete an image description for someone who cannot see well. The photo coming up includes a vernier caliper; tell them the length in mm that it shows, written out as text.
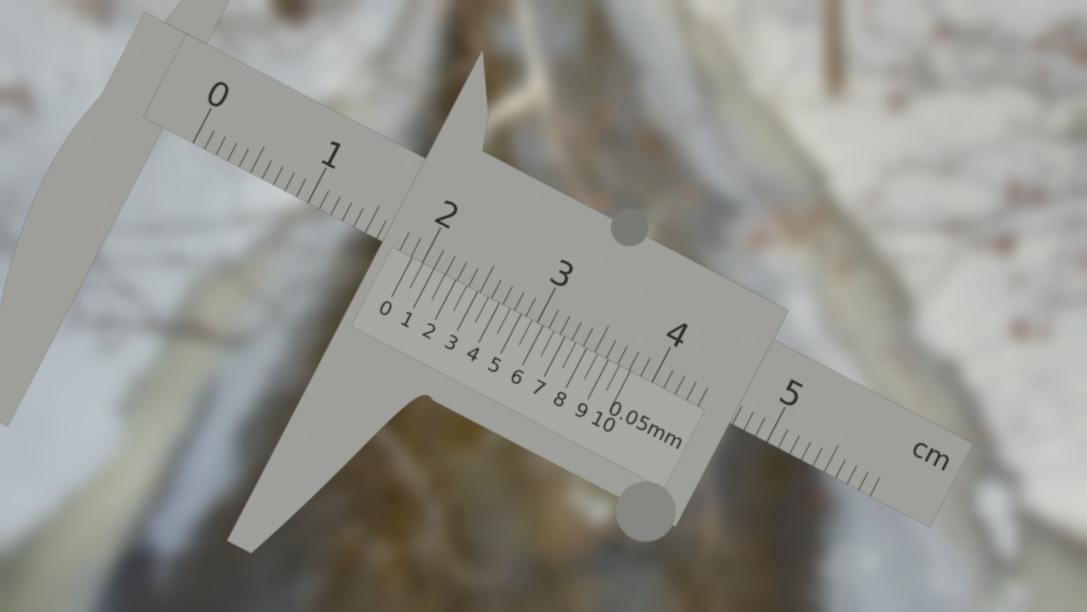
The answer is 19.1 mm
